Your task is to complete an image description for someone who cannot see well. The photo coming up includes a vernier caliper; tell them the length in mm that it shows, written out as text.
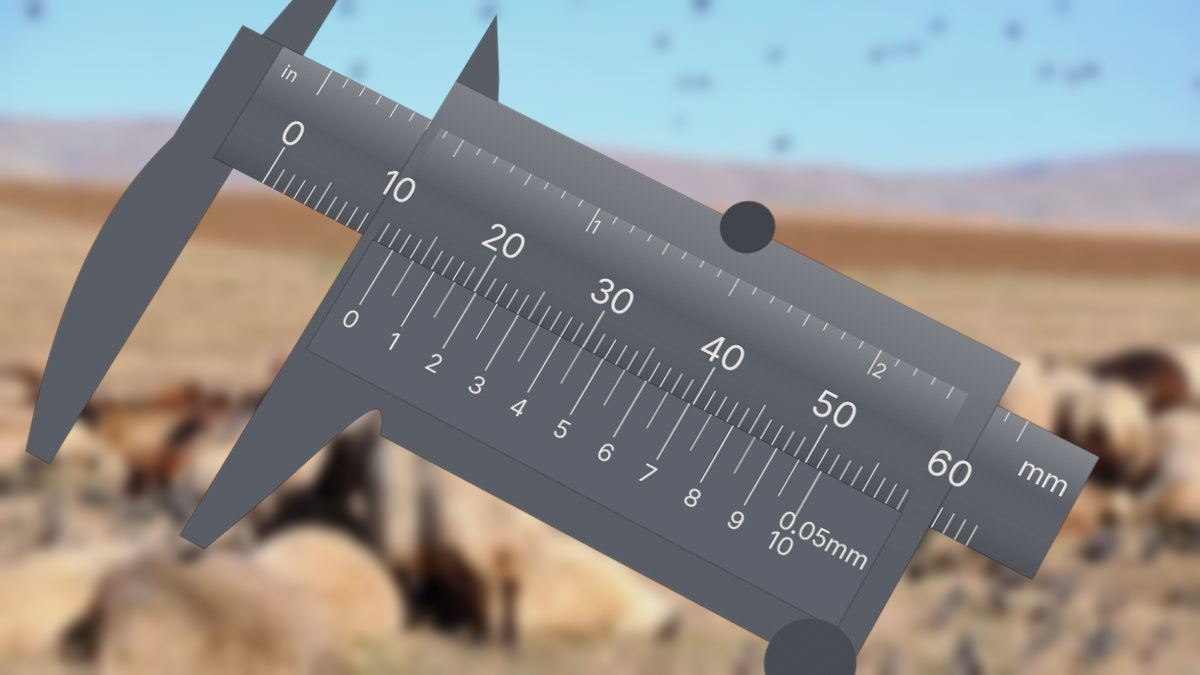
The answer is 12.4 mm
